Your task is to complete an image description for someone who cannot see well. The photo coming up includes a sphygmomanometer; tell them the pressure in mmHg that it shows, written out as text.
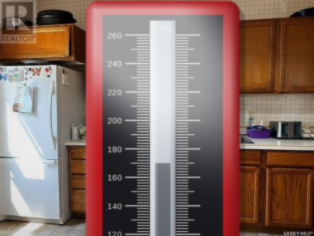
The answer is 170 mmHg
